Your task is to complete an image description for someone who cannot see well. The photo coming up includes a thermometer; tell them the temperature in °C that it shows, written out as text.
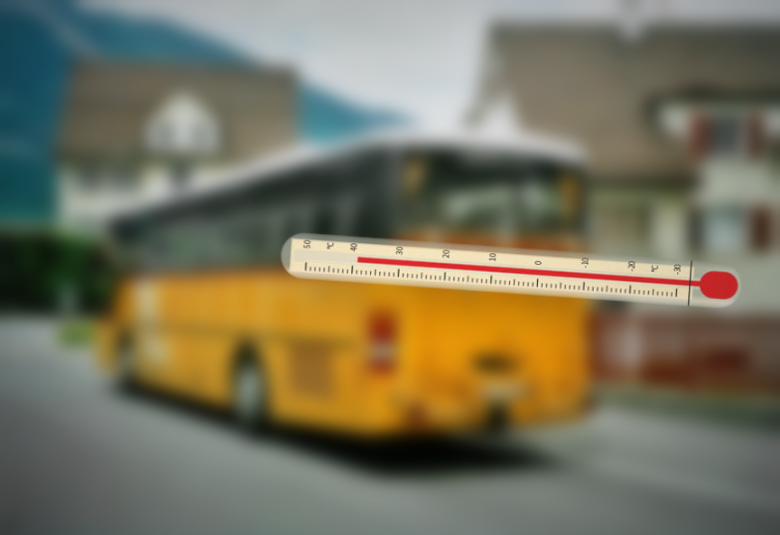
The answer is 39 °C
